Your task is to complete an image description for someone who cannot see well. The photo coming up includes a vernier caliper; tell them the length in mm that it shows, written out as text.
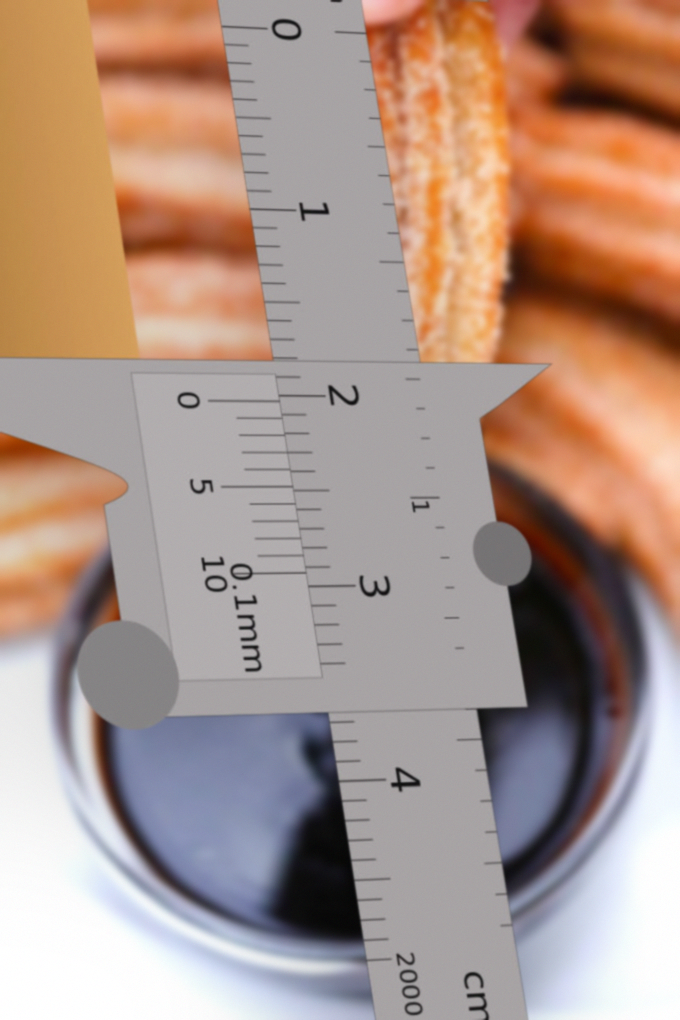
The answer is 20.3 mm
